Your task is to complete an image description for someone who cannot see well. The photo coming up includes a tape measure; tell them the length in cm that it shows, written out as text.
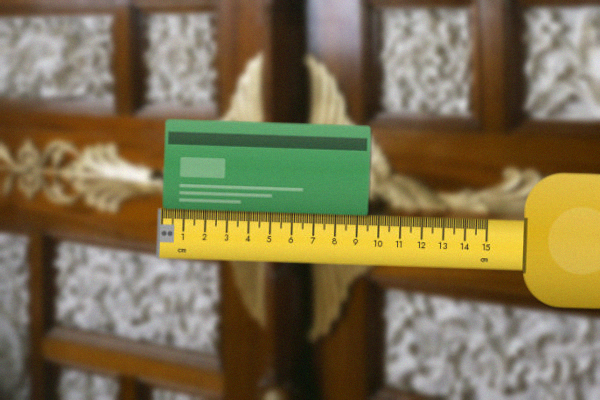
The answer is 9.5 cm
